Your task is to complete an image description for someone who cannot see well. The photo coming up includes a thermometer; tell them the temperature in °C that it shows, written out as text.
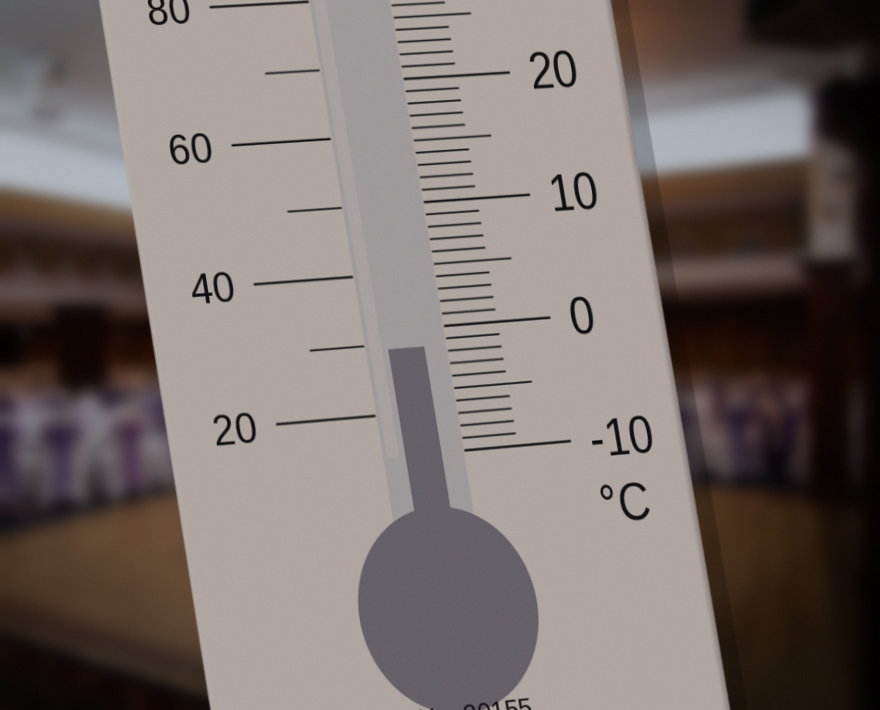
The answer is -1.5 °C
